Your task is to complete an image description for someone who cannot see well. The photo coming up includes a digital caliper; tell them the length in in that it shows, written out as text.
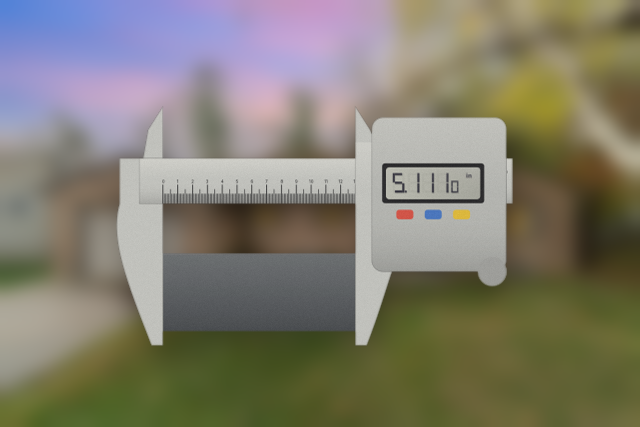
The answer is 5.1110 in
